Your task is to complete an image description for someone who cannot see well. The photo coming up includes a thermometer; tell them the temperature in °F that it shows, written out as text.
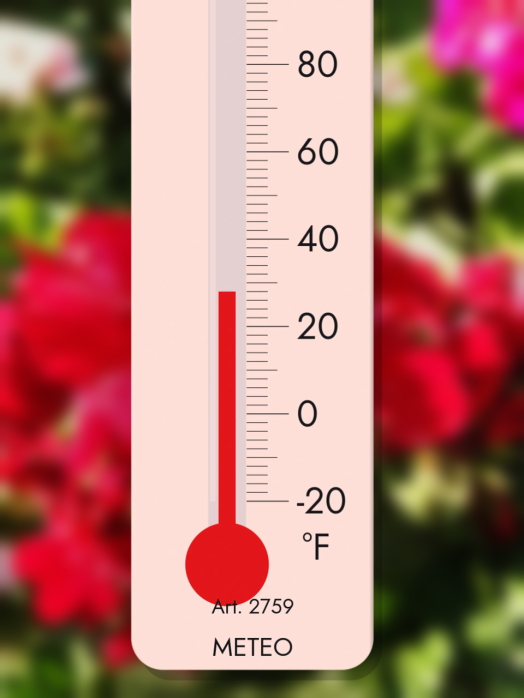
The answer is 28 °F
